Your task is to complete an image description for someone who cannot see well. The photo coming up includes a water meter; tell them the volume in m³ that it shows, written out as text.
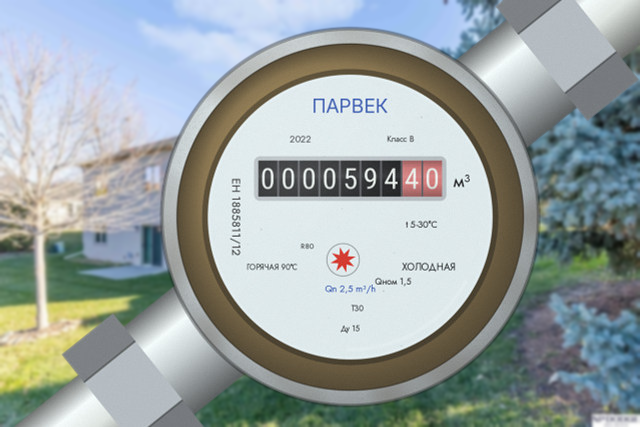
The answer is 594.40 m³
